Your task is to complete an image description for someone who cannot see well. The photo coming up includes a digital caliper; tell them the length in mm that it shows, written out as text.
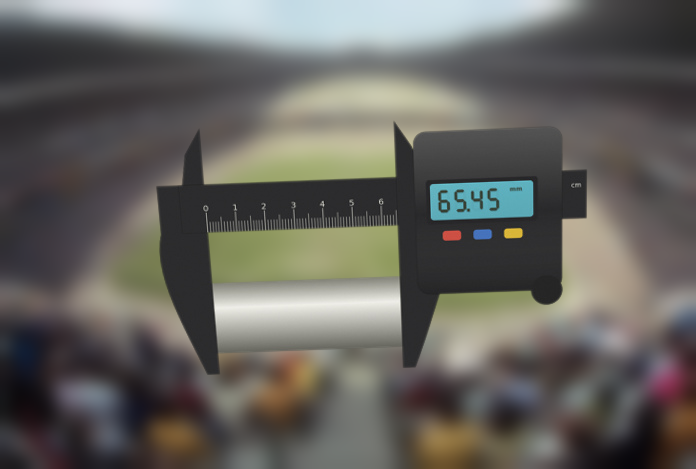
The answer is 65.45 mm
